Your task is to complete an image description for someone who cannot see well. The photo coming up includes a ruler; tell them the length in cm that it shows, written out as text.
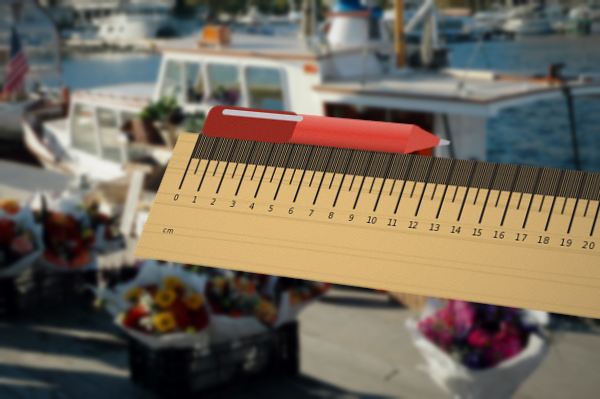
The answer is 12.5 cm
